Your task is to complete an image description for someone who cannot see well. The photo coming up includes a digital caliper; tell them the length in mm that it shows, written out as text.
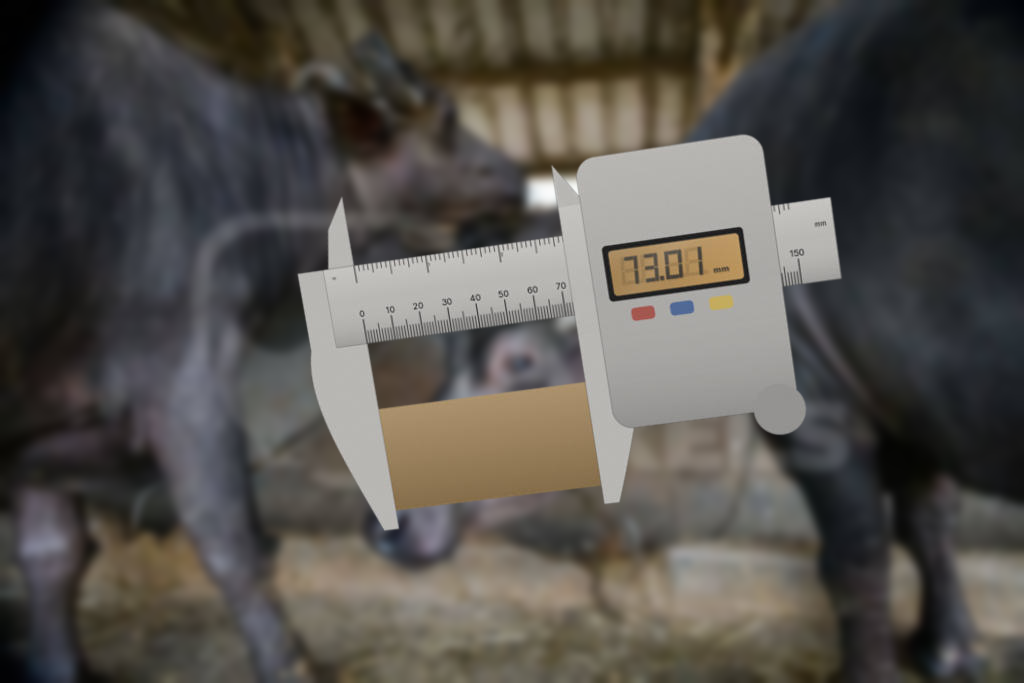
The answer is 73.01 mm
